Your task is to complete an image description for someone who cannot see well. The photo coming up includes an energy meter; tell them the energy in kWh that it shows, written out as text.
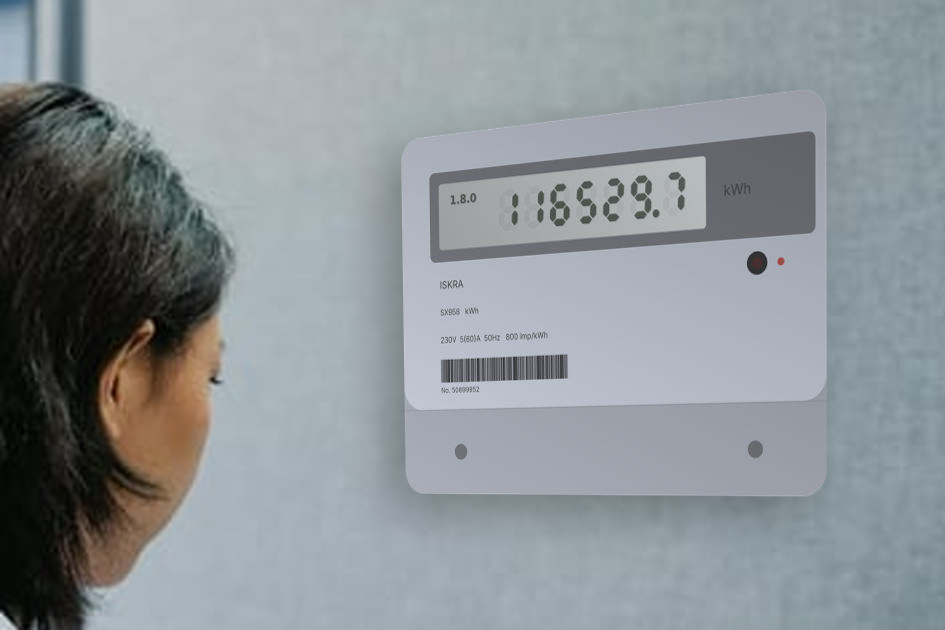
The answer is 116529.7 kWh
